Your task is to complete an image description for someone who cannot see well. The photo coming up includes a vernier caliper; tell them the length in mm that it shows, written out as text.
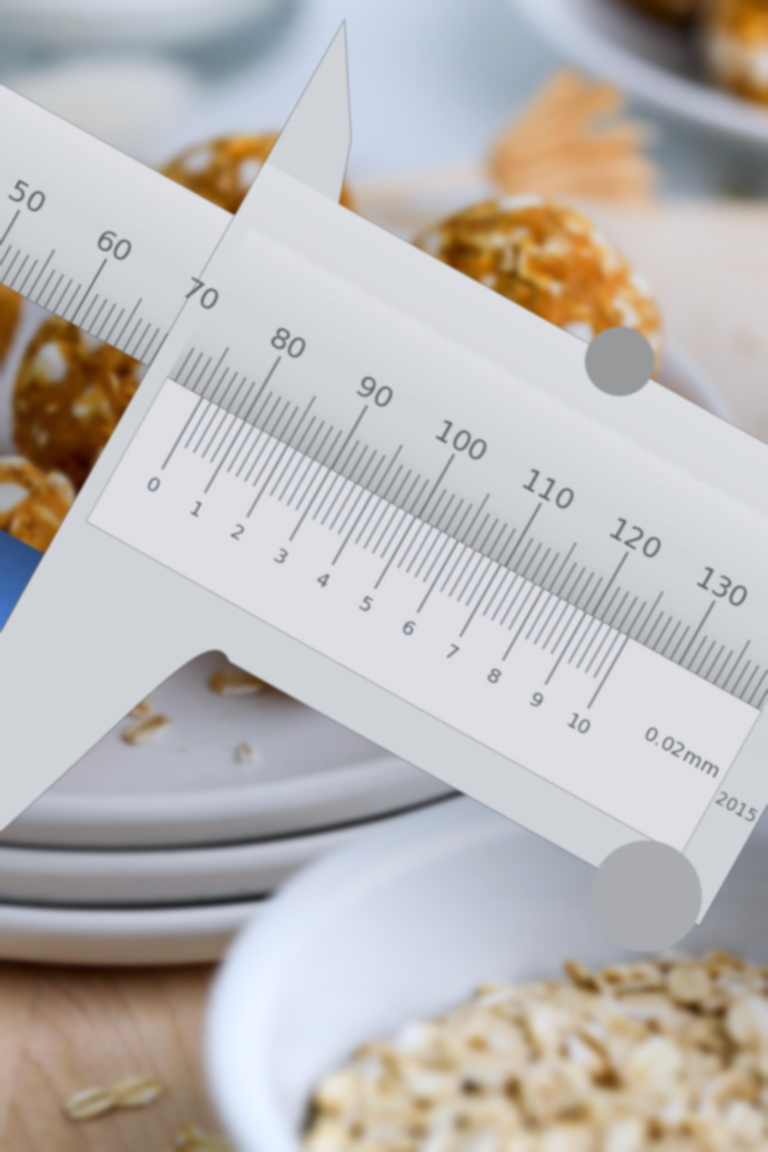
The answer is 75.2 mm
